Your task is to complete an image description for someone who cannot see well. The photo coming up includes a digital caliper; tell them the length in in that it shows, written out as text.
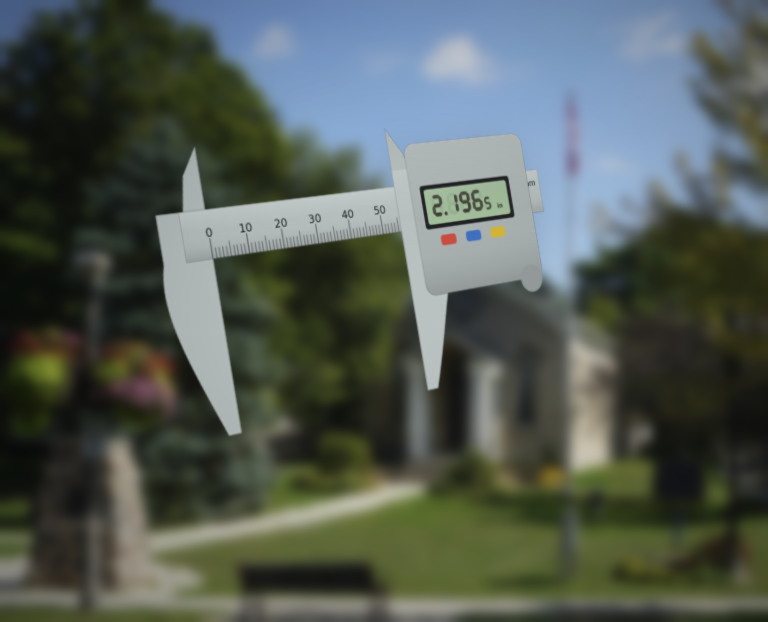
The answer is 2.1965 in
